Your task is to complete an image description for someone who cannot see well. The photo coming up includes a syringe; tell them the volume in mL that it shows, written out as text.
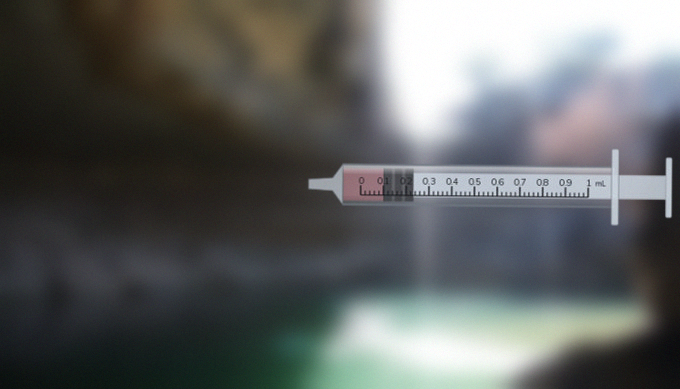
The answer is 0.1 mL
